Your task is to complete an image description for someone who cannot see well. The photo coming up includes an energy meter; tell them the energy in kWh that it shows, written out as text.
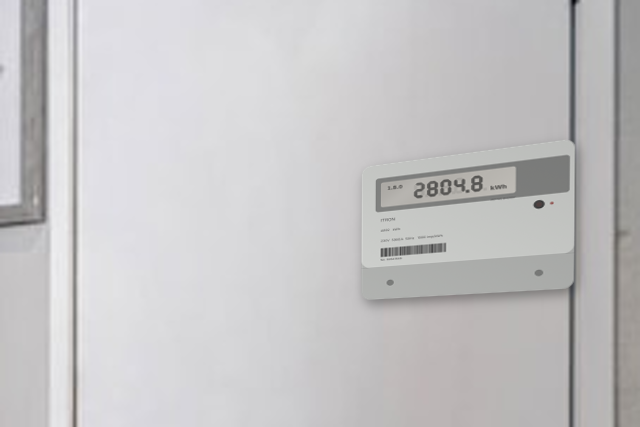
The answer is 2804.8 kWh
